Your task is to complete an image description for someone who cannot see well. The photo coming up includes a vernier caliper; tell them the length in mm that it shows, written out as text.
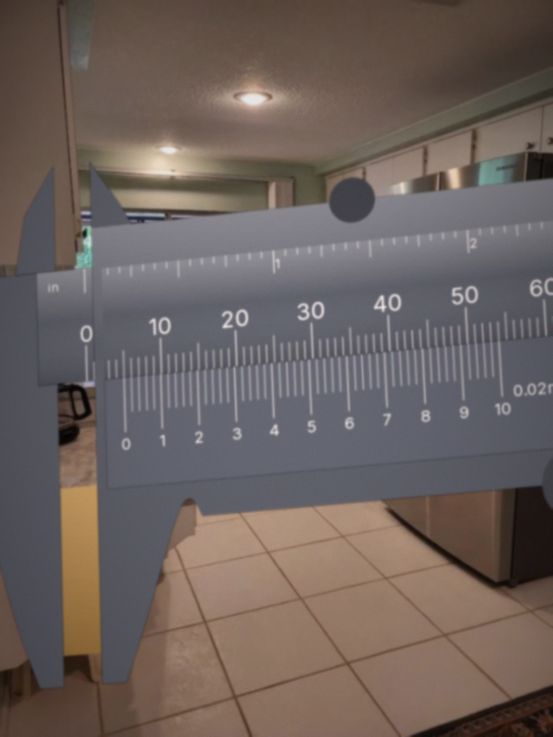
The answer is 5.0 mm
